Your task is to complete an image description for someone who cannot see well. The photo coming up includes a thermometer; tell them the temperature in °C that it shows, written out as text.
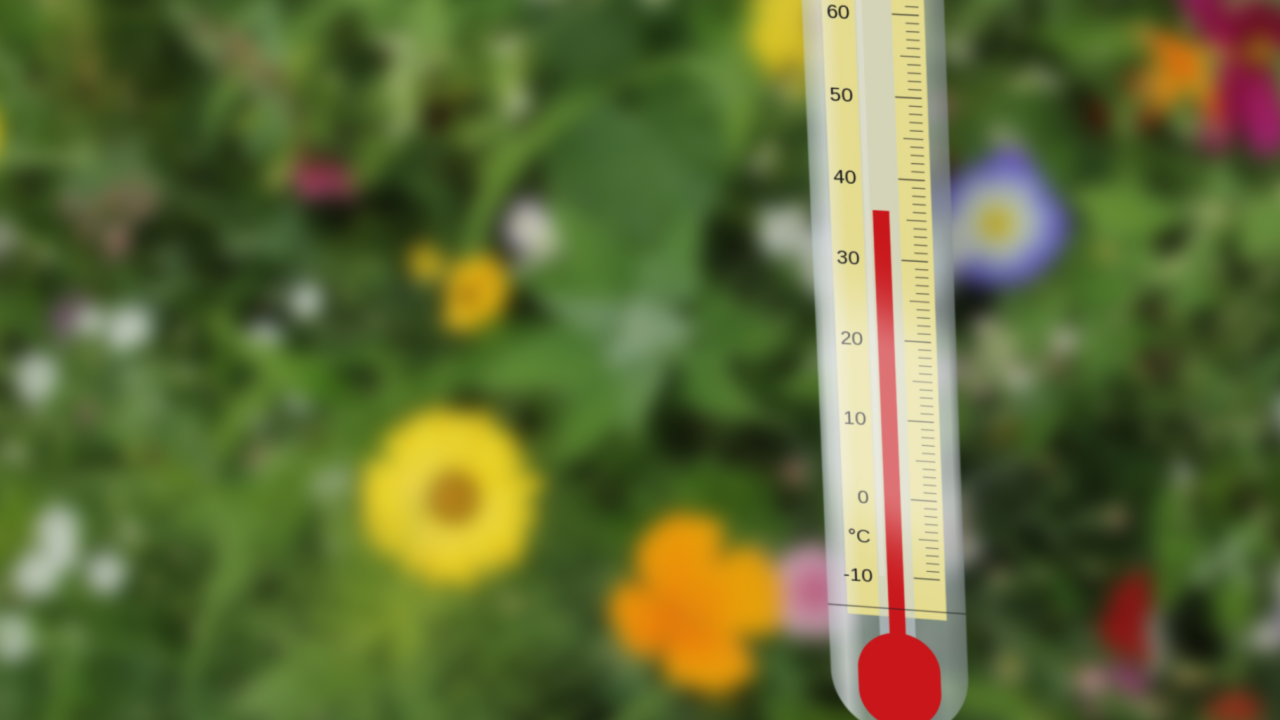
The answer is 36 °C
